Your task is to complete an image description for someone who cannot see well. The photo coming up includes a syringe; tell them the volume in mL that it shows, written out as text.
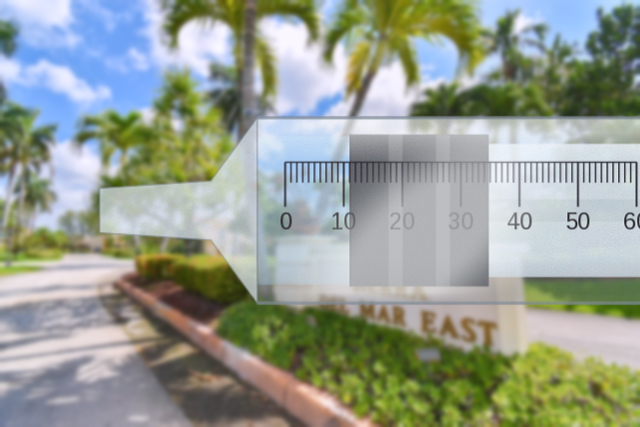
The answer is 11 mL
